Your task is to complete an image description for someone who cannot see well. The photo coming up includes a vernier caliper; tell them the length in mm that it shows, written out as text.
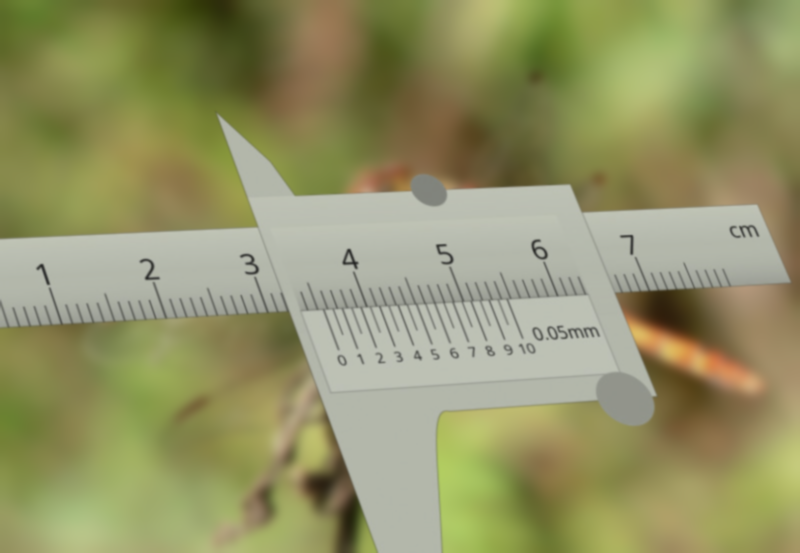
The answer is 35.6 mm
